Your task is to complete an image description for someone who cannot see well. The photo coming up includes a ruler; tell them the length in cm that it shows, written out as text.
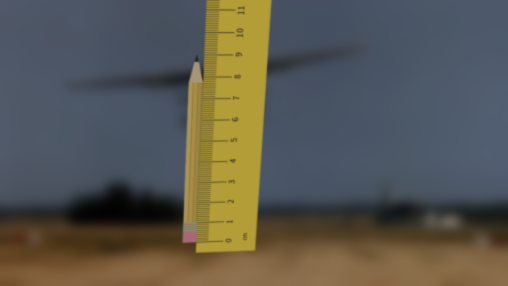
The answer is 9 cm
